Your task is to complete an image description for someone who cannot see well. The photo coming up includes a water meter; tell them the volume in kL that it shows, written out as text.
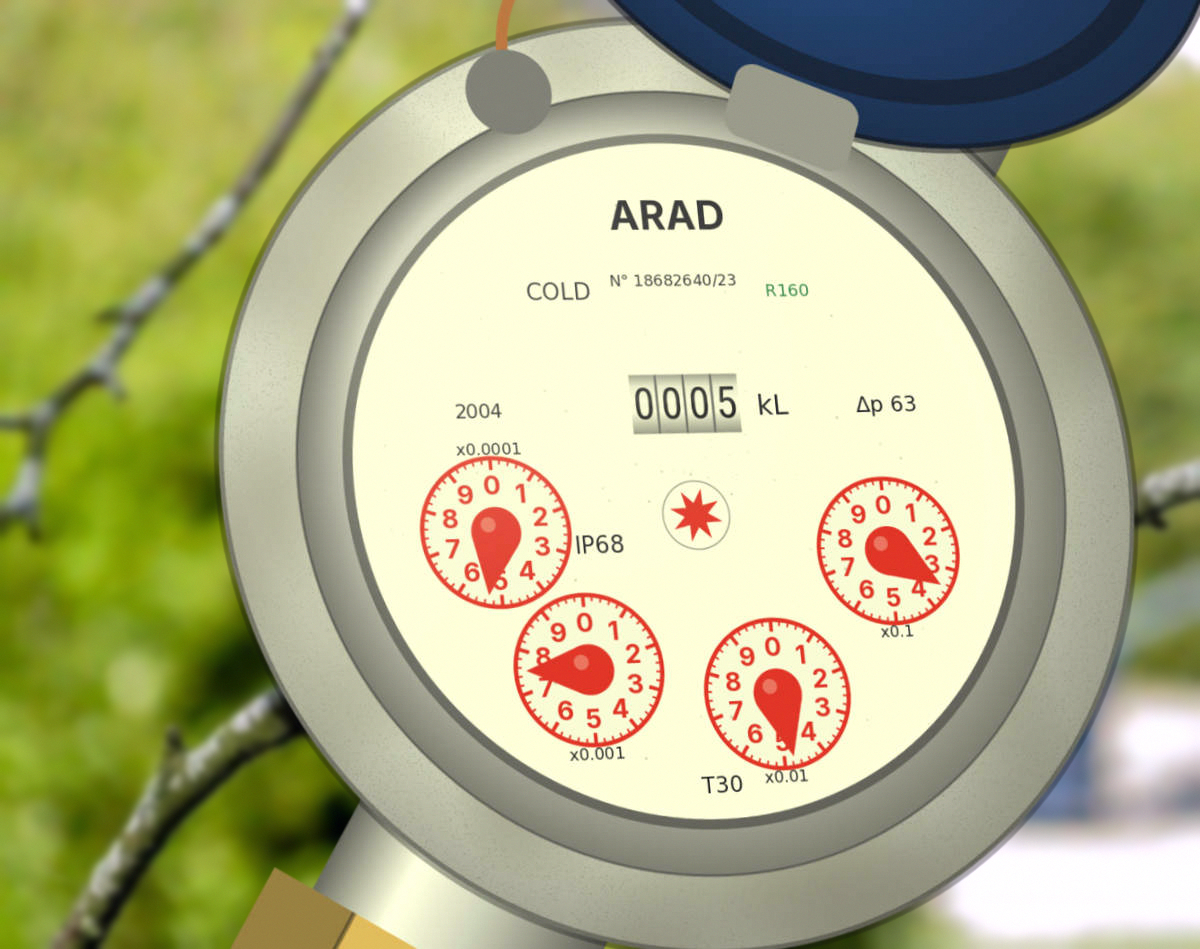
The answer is 5.3475 kL
